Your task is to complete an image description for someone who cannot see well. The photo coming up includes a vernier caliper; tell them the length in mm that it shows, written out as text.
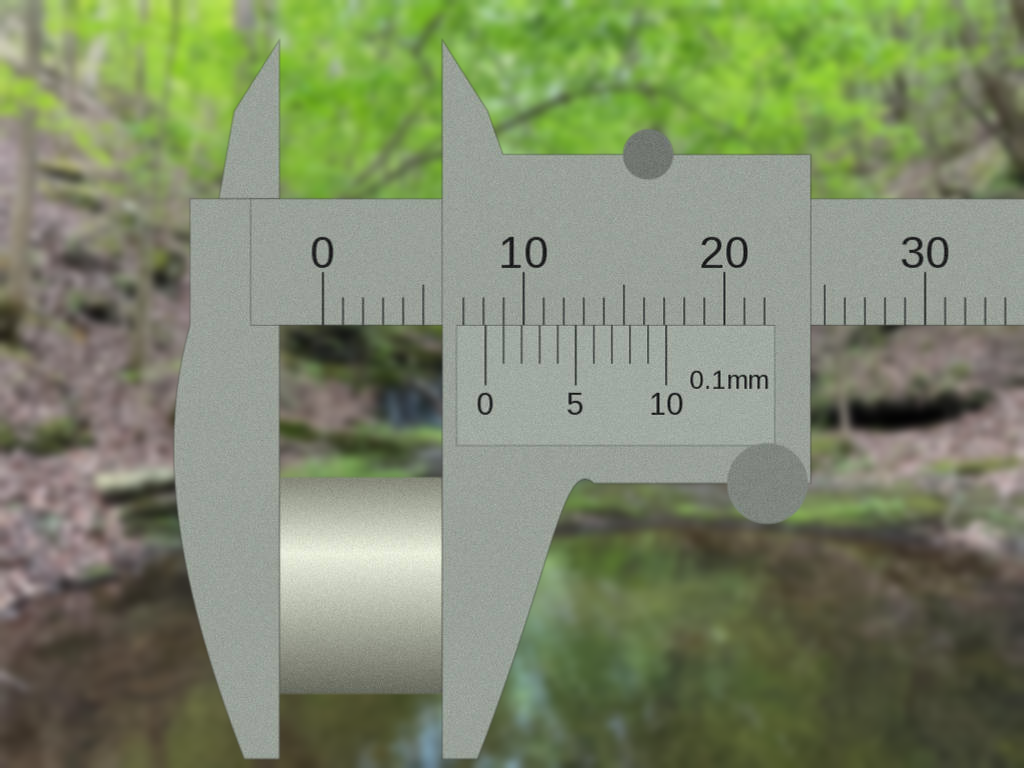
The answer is 8.1 mm
